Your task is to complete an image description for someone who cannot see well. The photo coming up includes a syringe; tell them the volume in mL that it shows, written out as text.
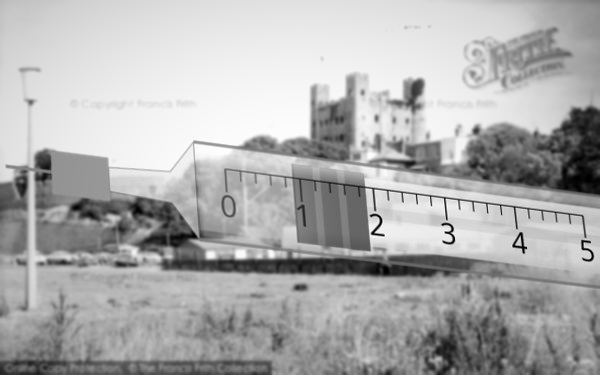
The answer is 0.9 mL
